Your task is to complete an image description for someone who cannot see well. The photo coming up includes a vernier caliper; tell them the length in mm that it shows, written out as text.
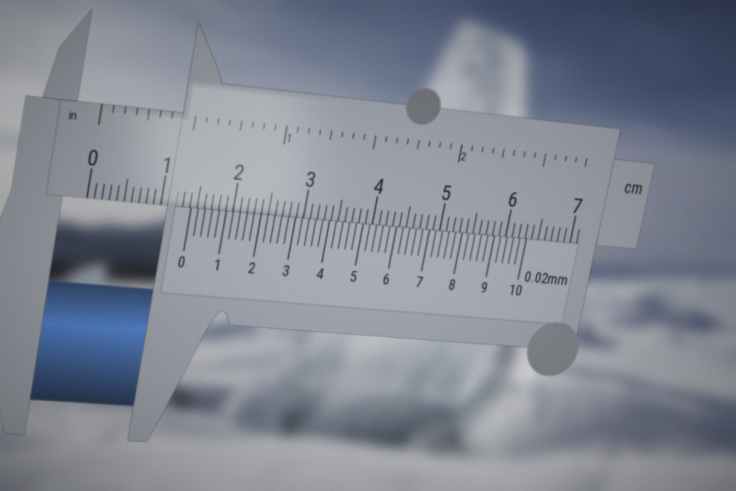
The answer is 14.2 mm
